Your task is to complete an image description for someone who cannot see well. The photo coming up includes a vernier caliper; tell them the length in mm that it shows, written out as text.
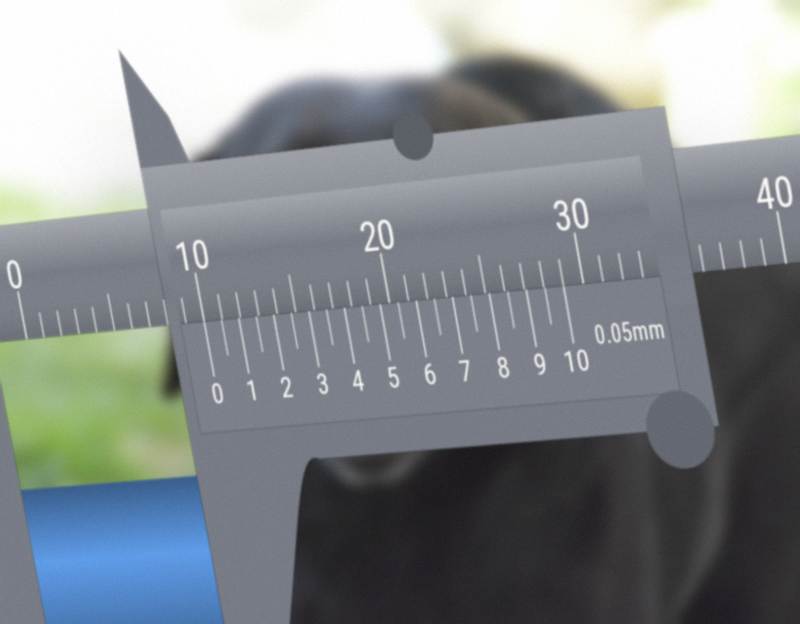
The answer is 10.0 mm
